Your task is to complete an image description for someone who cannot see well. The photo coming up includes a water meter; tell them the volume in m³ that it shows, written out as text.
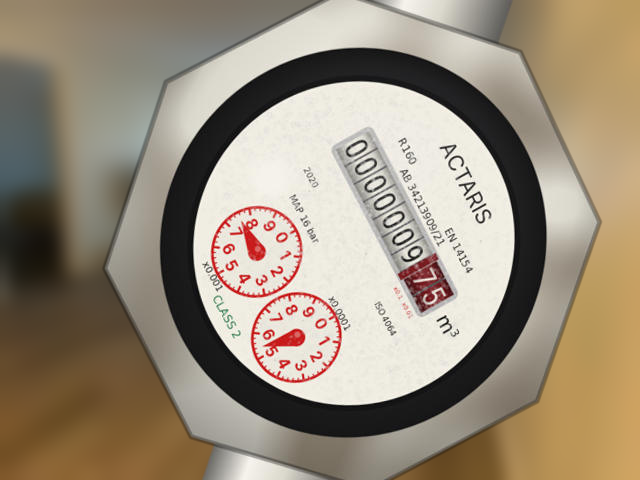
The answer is 9.7575 m³
